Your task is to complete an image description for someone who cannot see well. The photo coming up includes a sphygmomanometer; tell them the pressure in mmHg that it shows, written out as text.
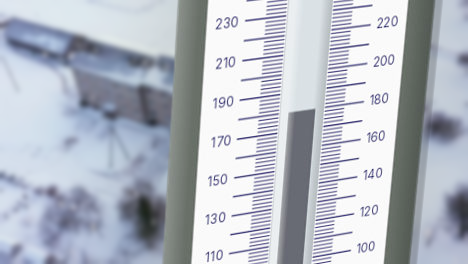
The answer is 180 mmHg
